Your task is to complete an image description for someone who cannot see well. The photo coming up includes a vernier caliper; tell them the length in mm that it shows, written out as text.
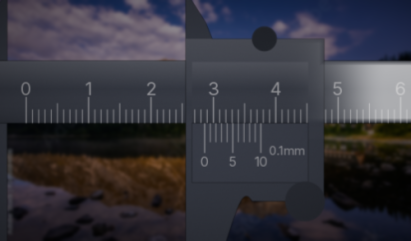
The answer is 28.6 mm
